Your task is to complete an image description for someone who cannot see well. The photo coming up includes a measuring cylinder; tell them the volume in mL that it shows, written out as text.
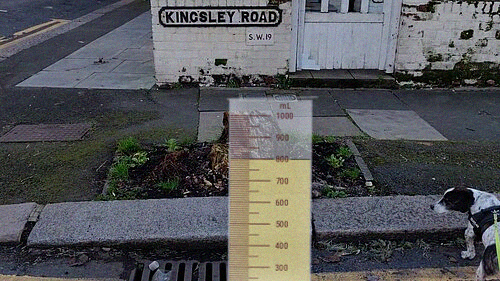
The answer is 800 mL
